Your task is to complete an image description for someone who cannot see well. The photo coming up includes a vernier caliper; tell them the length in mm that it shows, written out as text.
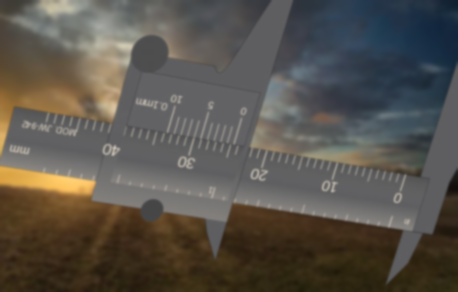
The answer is 24.6 mm
